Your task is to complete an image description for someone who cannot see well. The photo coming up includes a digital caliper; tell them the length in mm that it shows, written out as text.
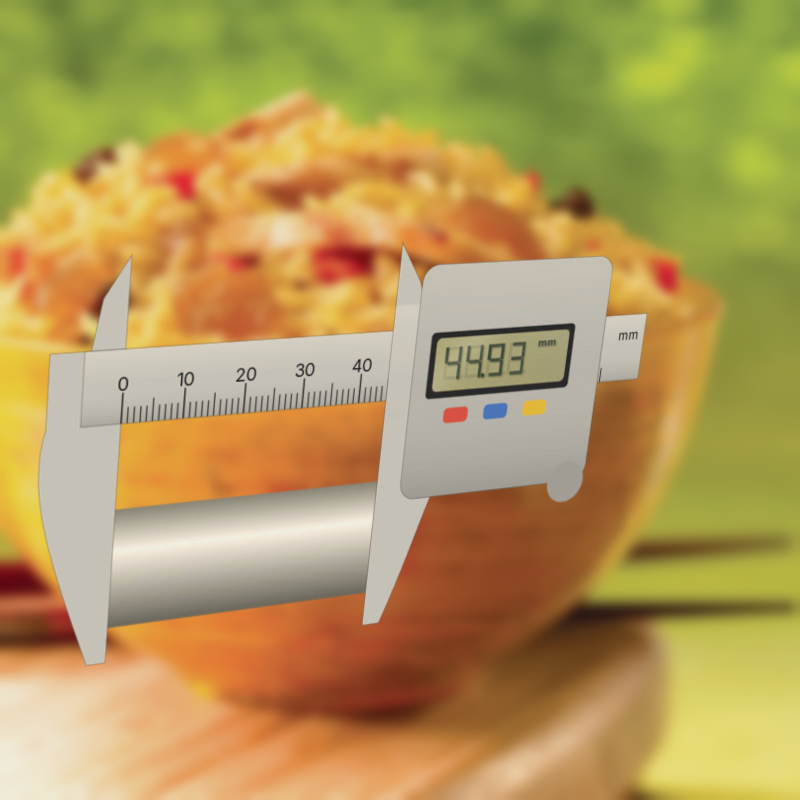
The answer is 44.93 mm
